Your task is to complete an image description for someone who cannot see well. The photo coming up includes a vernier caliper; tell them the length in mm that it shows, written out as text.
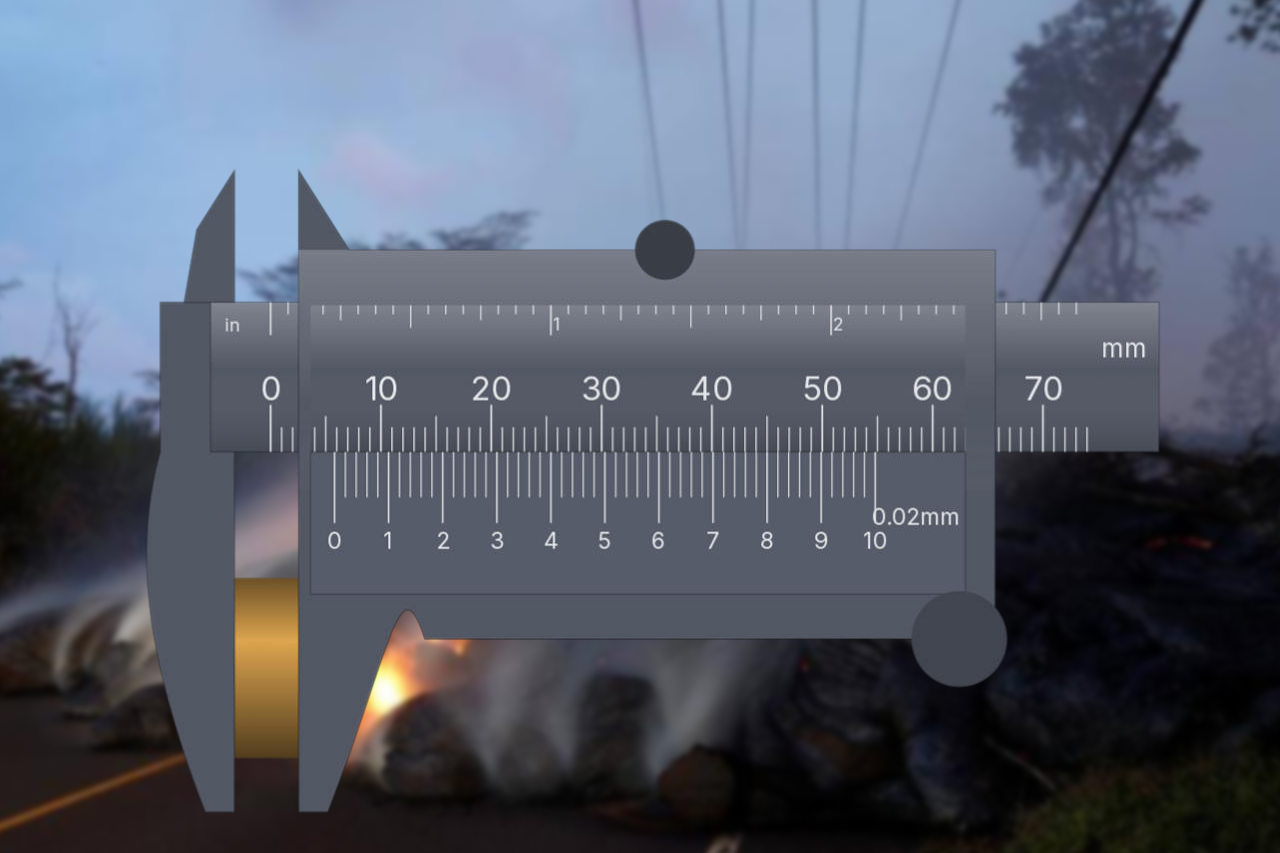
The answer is 5.8 mm
